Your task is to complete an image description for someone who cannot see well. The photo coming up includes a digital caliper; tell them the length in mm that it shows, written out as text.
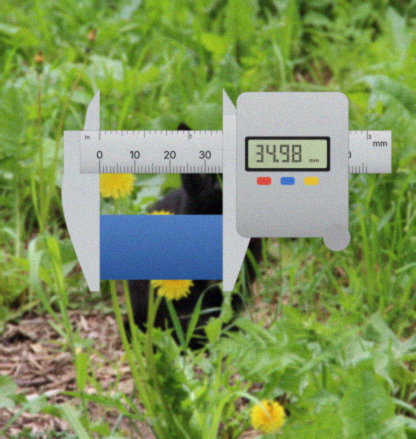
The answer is 34.98 mm
